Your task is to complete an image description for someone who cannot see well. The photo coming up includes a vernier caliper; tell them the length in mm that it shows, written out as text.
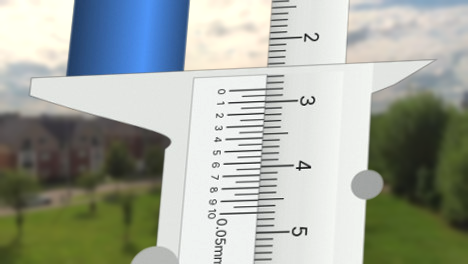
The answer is 28.0 mm
